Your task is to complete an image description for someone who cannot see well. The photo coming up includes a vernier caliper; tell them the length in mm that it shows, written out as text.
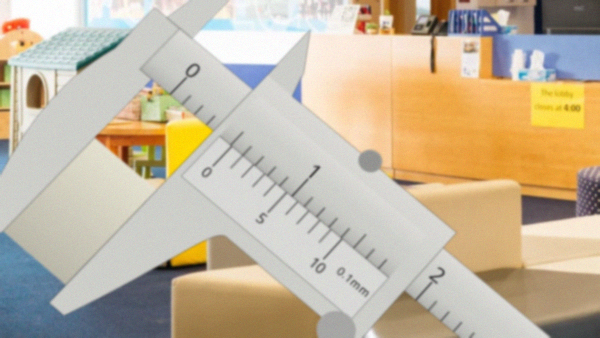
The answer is 5.1 mm
